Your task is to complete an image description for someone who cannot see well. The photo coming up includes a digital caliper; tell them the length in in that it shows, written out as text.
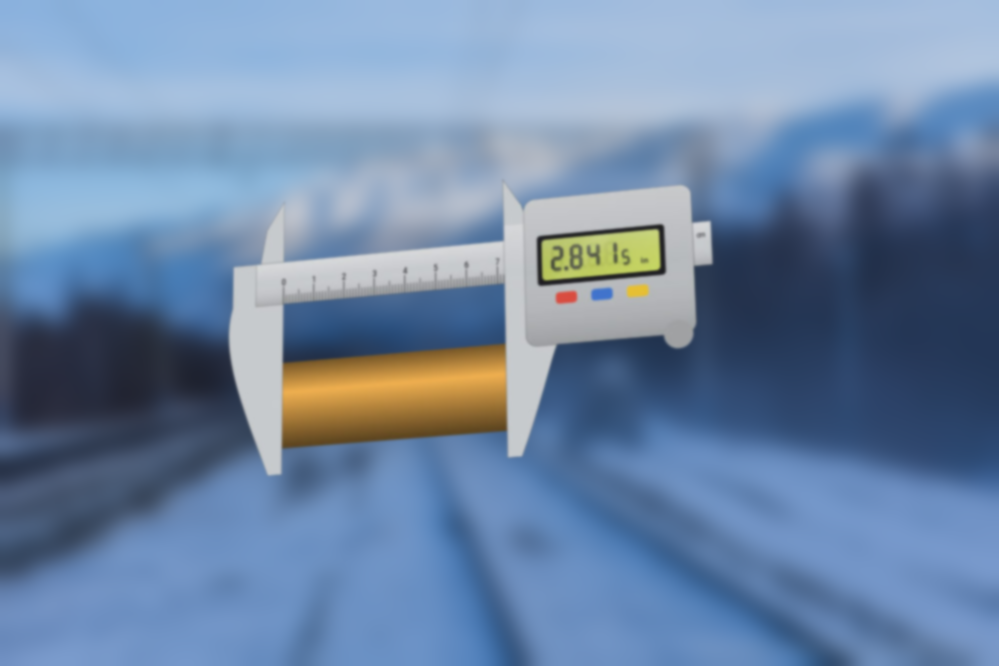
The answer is 2.8415 in
